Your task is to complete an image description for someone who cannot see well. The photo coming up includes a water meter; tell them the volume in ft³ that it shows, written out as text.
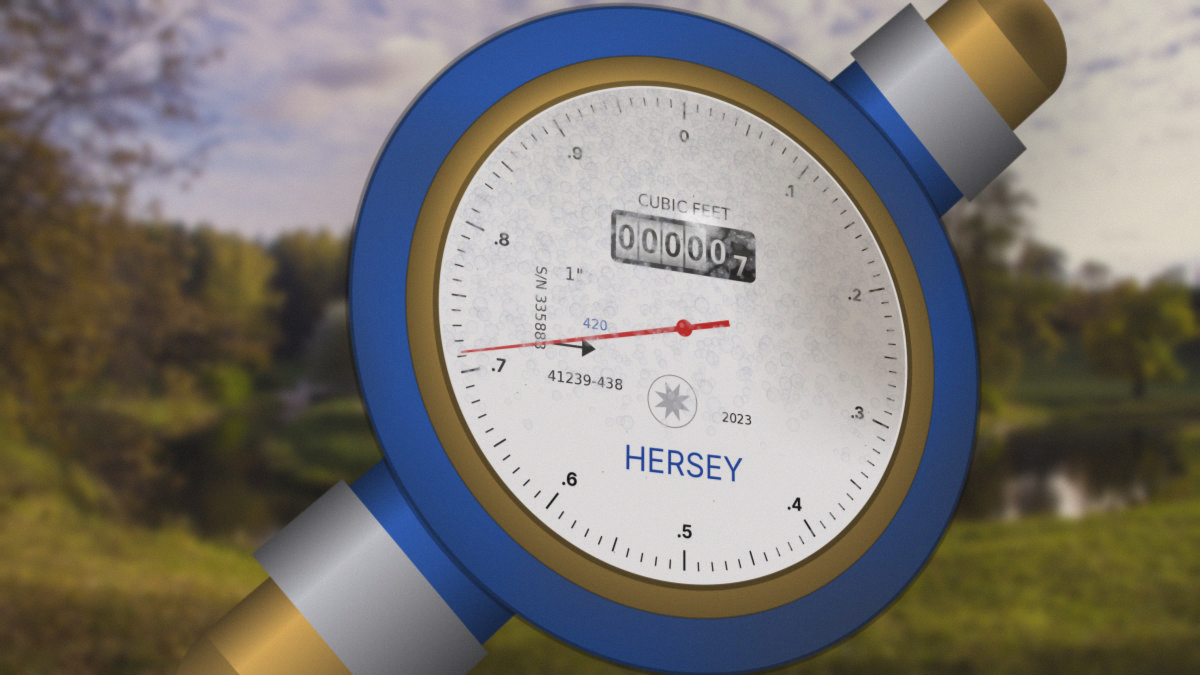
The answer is 6.71 ft³
